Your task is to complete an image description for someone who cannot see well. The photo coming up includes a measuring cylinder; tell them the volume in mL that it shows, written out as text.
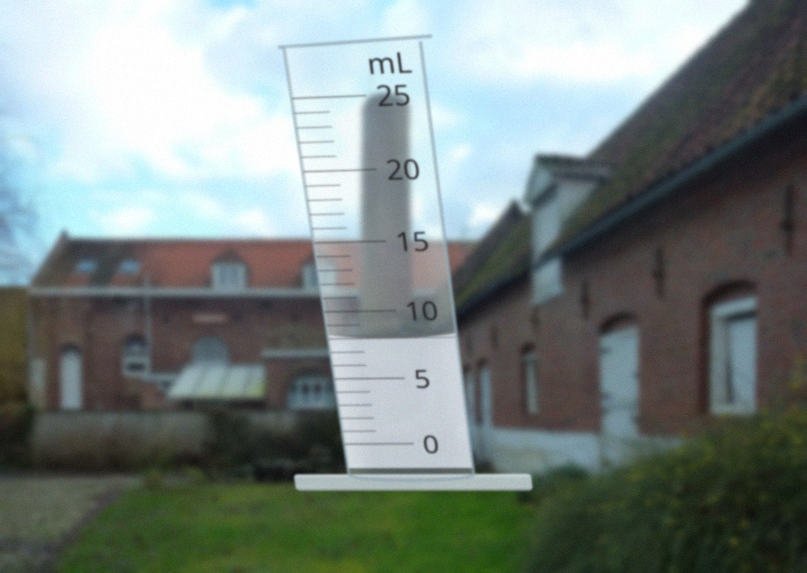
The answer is 8 mL
